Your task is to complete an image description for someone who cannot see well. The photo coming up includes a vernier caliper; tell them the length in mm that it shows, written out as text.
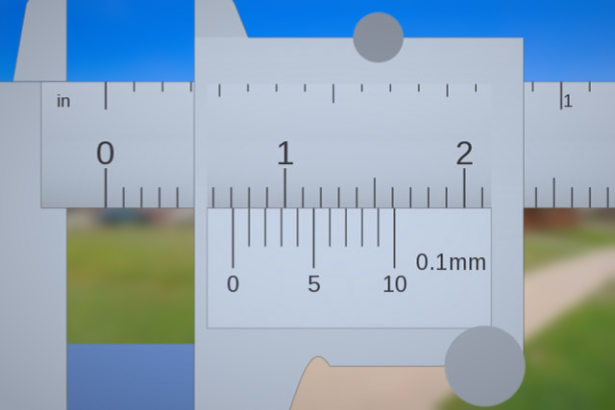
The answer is 7.1 mm
